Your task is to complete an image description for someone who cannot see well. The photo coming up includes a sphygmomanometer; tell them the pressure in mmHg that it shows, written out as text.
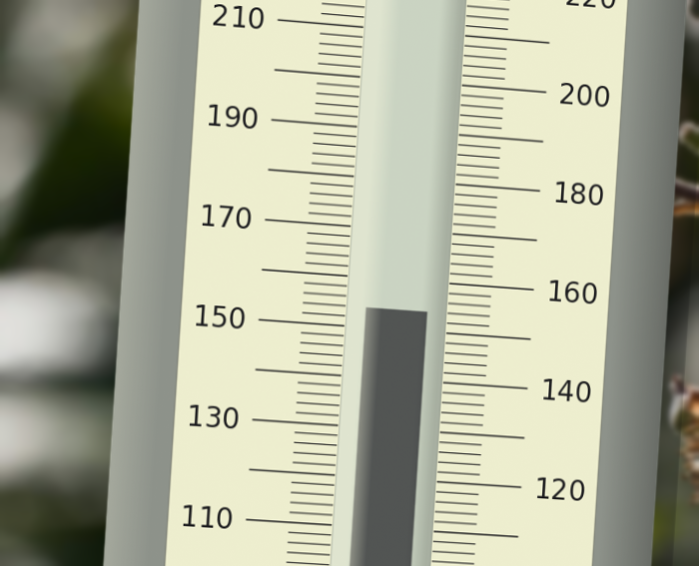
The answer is 154 mmHg
